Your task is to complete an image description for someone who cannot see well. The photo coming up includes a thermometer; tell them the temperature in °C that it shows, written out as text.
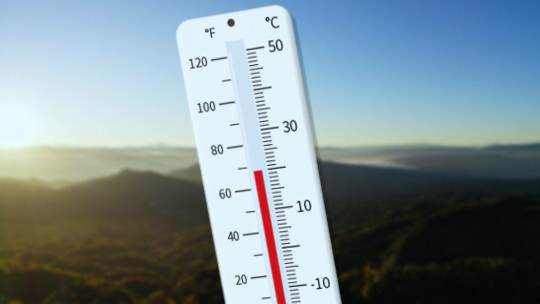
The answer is 20 °C
